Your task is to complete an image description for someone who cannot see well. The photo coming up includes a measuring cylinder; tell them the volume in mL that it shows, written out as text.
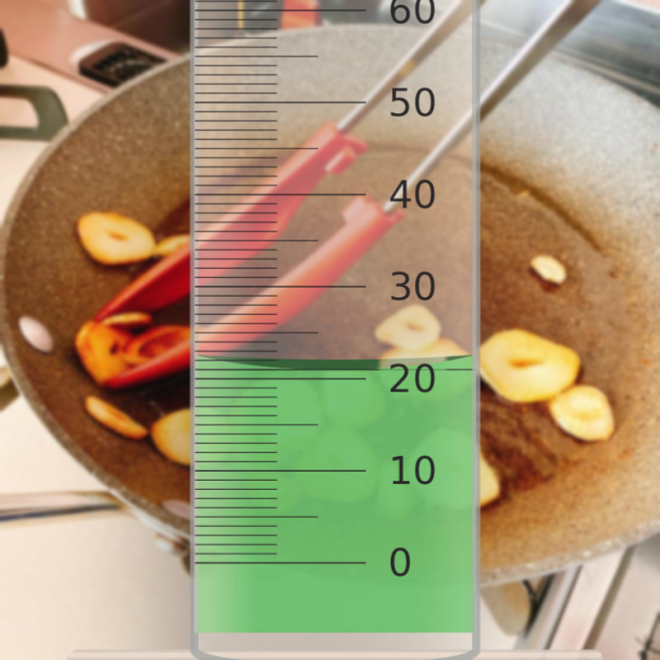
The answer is 21 mL
